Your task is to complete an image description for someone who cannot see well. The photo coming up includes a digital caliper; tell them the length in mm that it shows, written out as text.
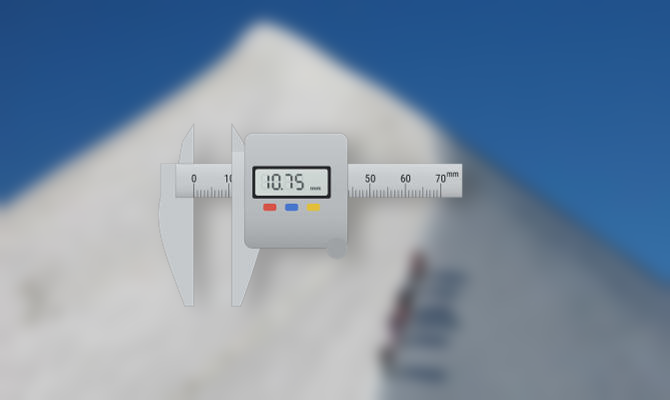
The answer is 10.75 mm
